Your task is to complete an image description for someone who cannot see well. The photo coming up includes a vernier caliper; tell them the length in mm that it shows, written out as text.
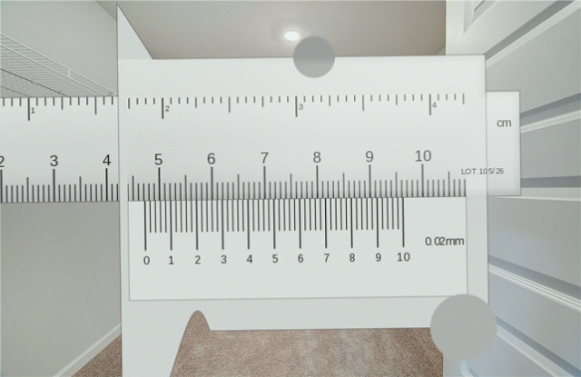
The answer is 47.2 mm
